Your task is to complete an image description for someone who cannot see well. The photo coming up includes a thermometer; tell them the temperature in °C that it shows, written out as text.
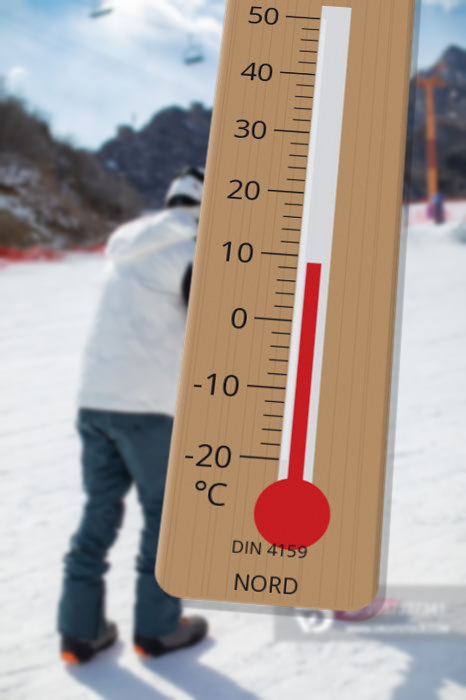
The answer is 9 °C
